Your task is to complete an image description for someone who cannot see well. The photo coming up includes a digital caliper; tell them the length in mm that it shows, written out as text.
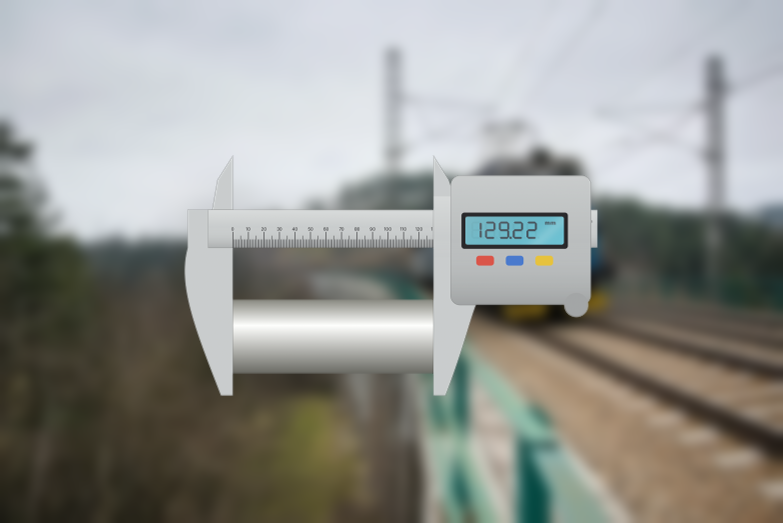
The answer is 129.22 mm
